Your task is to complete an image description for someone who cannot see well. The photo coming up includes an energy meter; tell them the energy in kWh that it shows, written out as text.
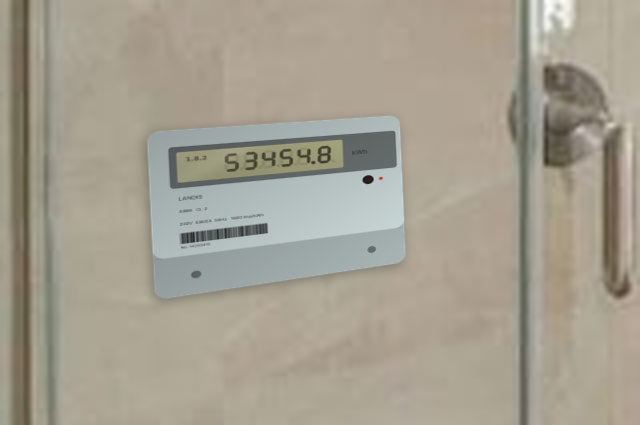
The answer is 53454.8 kWh
